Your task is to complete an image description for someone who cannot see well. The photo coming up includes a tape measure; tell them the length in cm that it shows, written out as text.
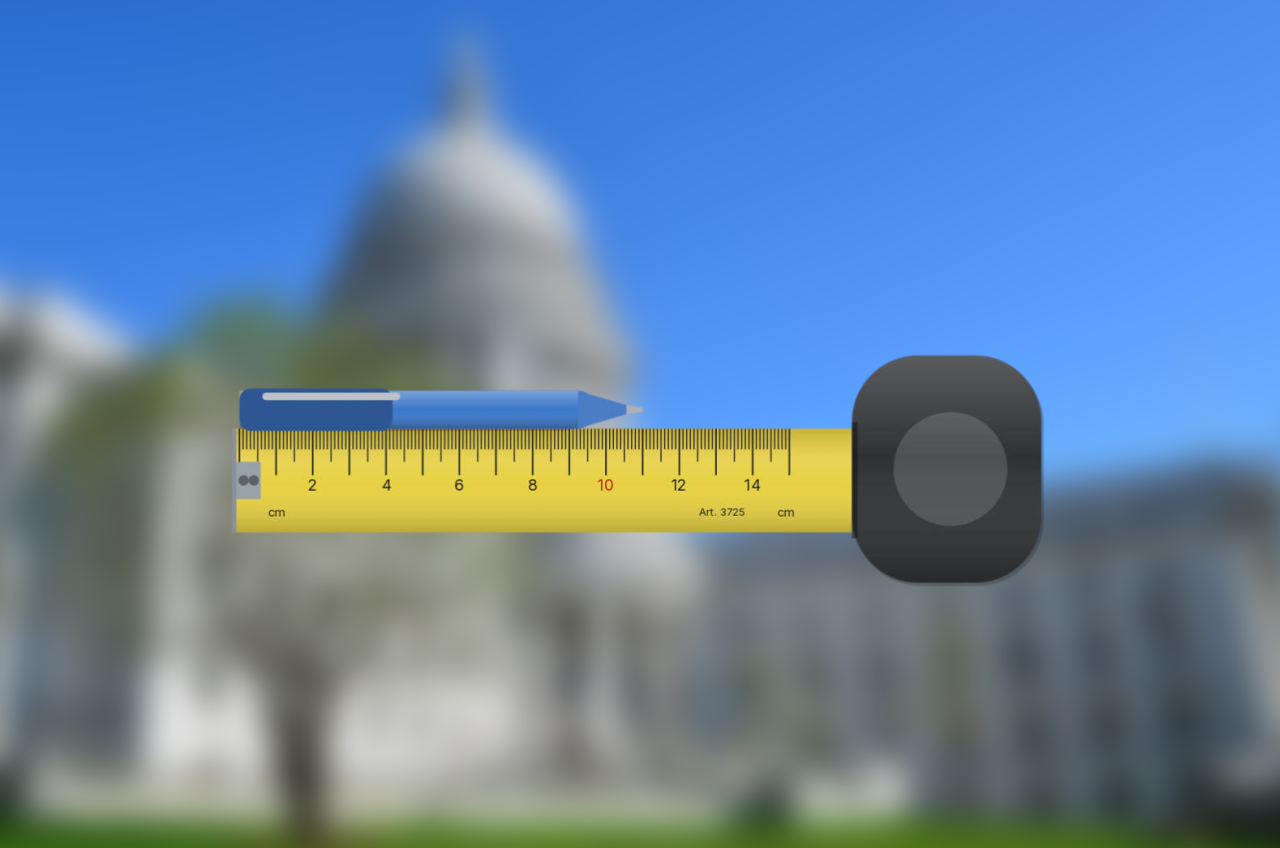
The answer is 11 cm
